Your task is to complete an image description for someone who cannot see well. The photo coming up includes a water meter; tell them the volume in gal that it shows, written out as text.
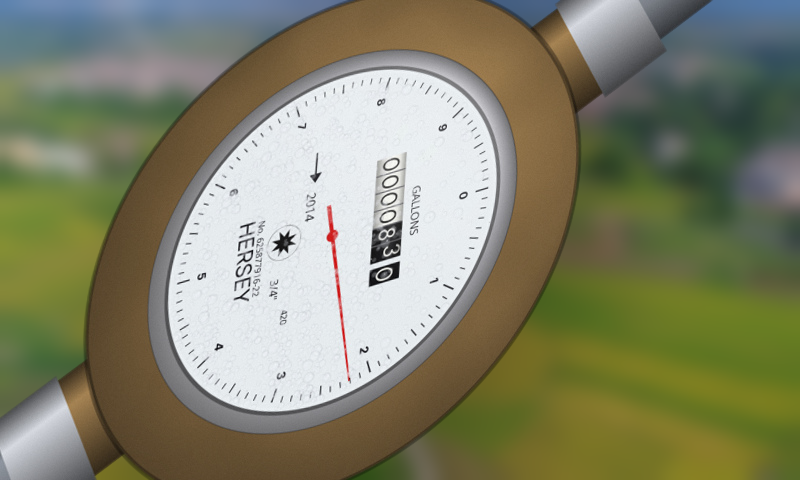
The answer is 832.2 gal
